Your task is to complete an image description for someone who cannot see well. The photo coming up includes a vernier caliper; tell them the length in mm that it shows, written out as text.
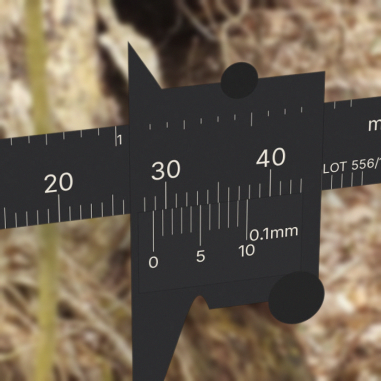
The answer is 28.8 mm
